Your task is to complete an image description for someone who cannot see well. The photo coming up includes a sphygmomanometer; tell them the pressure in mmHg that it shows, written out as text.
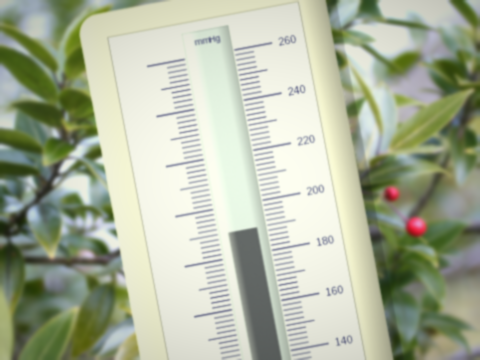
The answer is 190 mmHg
